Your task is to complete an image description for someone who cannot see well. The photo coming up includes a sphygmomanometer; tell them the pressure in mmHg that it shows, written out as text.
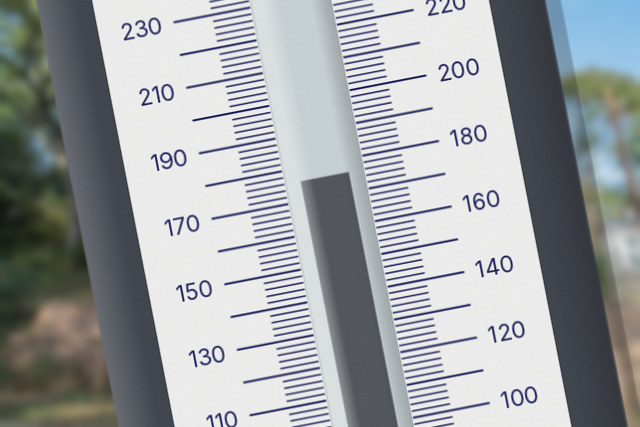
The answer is 176 mmHg
